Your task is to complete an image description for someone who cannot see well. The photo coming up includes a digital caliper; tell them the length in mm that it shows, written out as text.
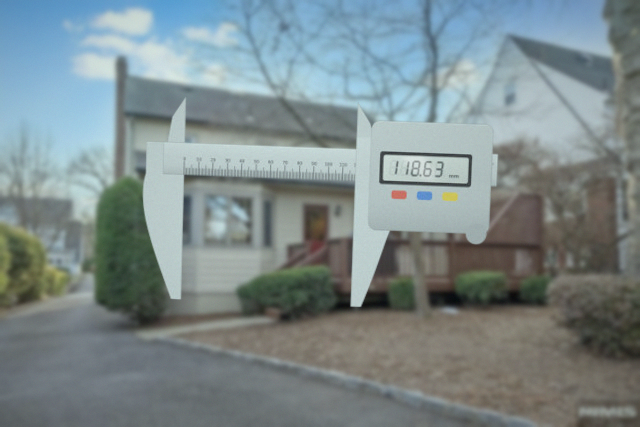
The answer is 118.63 mm
